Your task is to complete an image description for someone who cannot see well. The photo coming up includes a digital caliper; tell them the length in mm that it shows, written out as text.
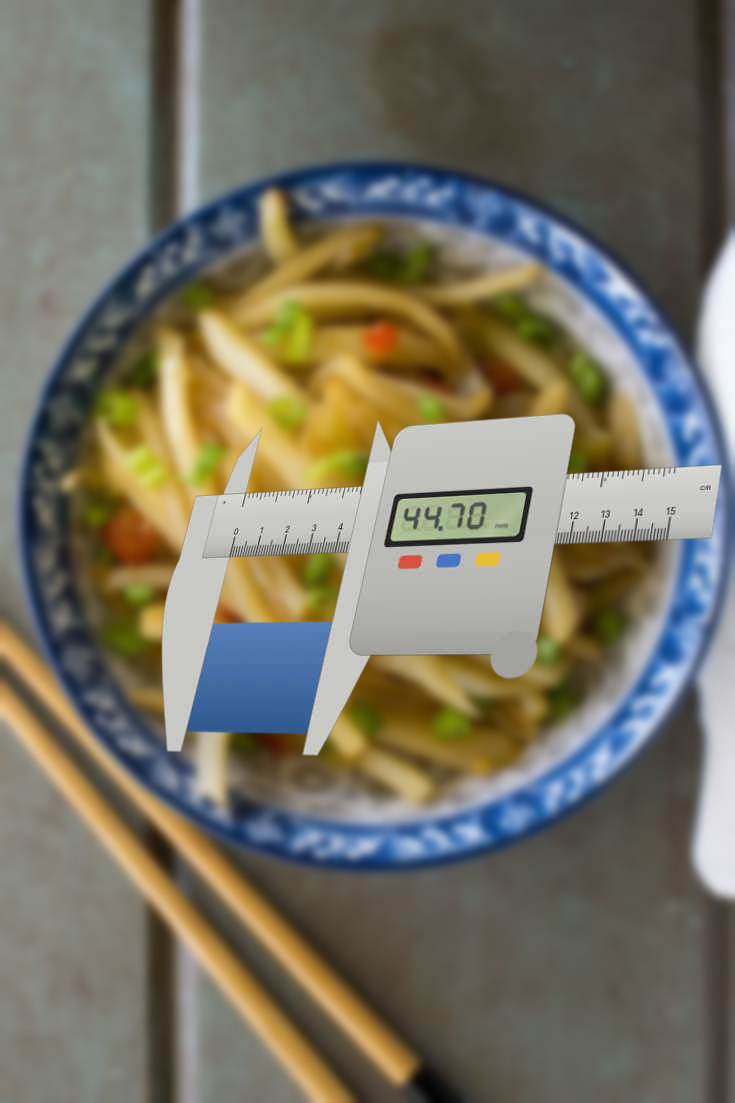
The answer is 44.70 mm
